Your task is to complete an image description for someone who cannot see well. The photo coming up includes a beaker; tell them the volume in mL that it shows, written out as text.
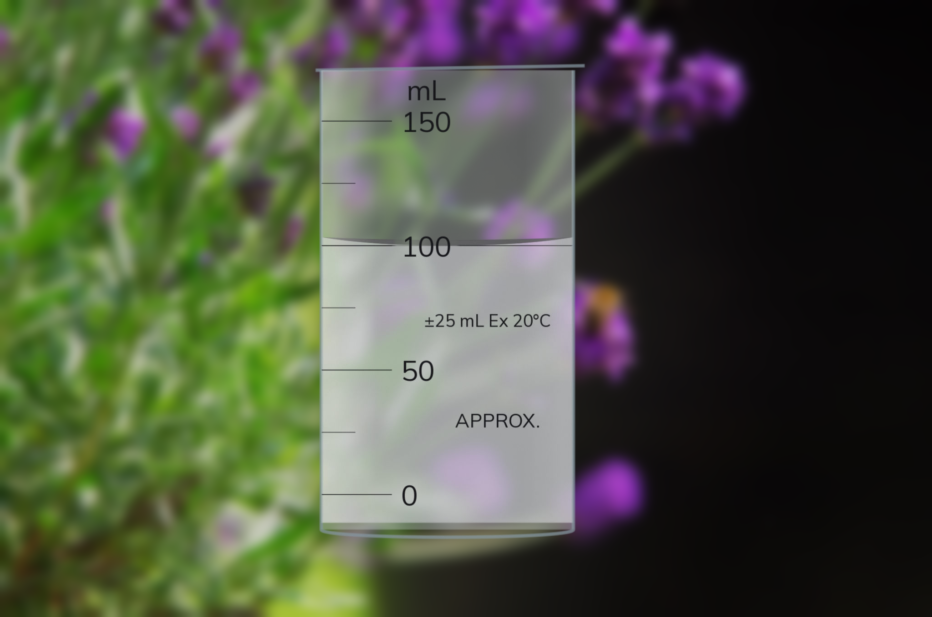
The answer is 100 mL
